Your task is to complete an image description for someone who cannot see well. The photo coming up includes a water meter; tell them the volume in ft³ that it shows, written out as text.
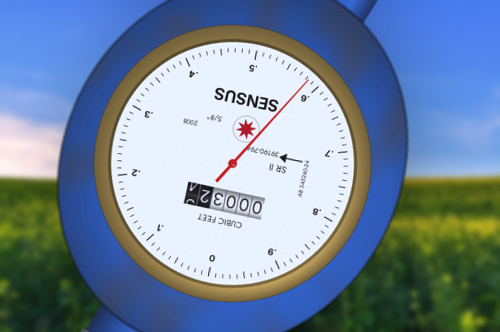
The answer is 323.58 ft³
